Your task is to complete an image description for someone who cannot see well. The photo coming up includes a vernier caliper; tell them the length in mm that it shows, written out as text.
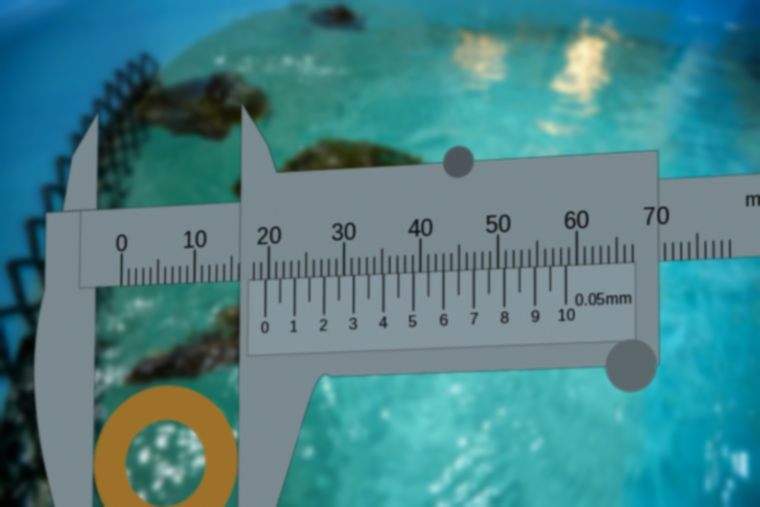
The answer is 19.6 mm
